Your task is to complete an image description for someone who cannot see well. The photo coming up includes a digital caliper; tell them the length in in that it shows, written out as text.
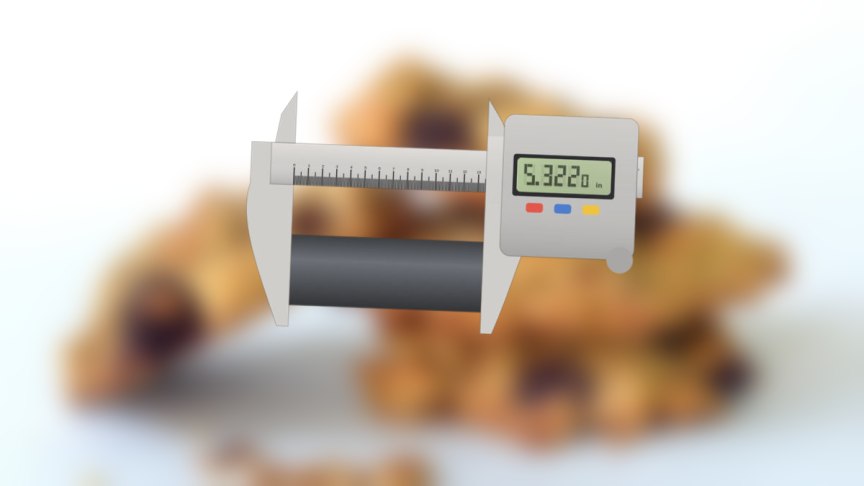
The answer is 5.3220 in
